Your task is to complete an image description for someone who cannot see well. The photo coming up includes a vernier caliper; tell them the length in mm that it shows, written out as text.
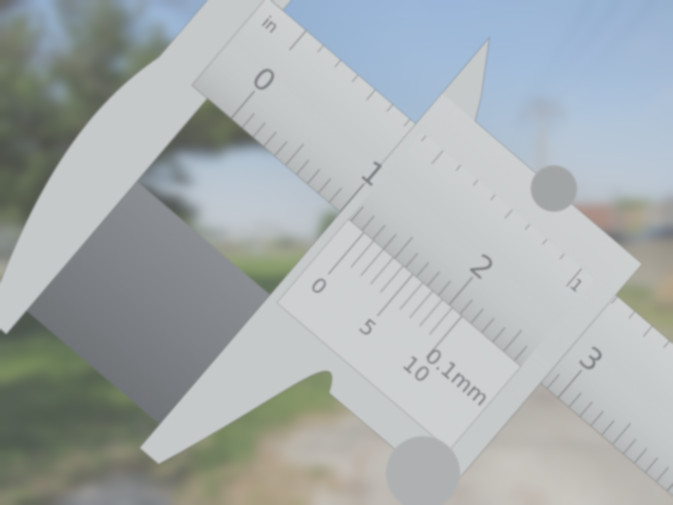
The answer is 12.2 mm
